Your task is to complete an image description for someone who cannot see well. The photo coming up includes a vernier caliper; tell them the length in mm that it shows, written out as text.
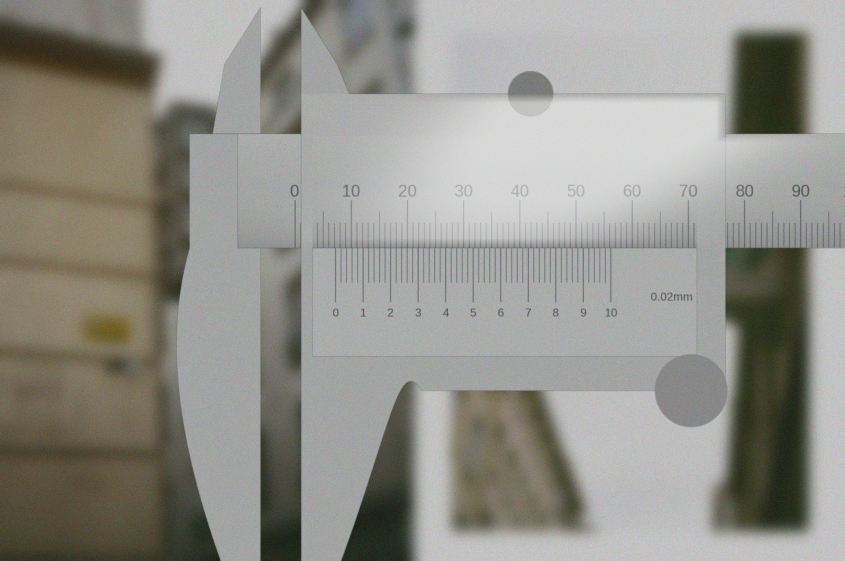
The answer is 7.2 mm
